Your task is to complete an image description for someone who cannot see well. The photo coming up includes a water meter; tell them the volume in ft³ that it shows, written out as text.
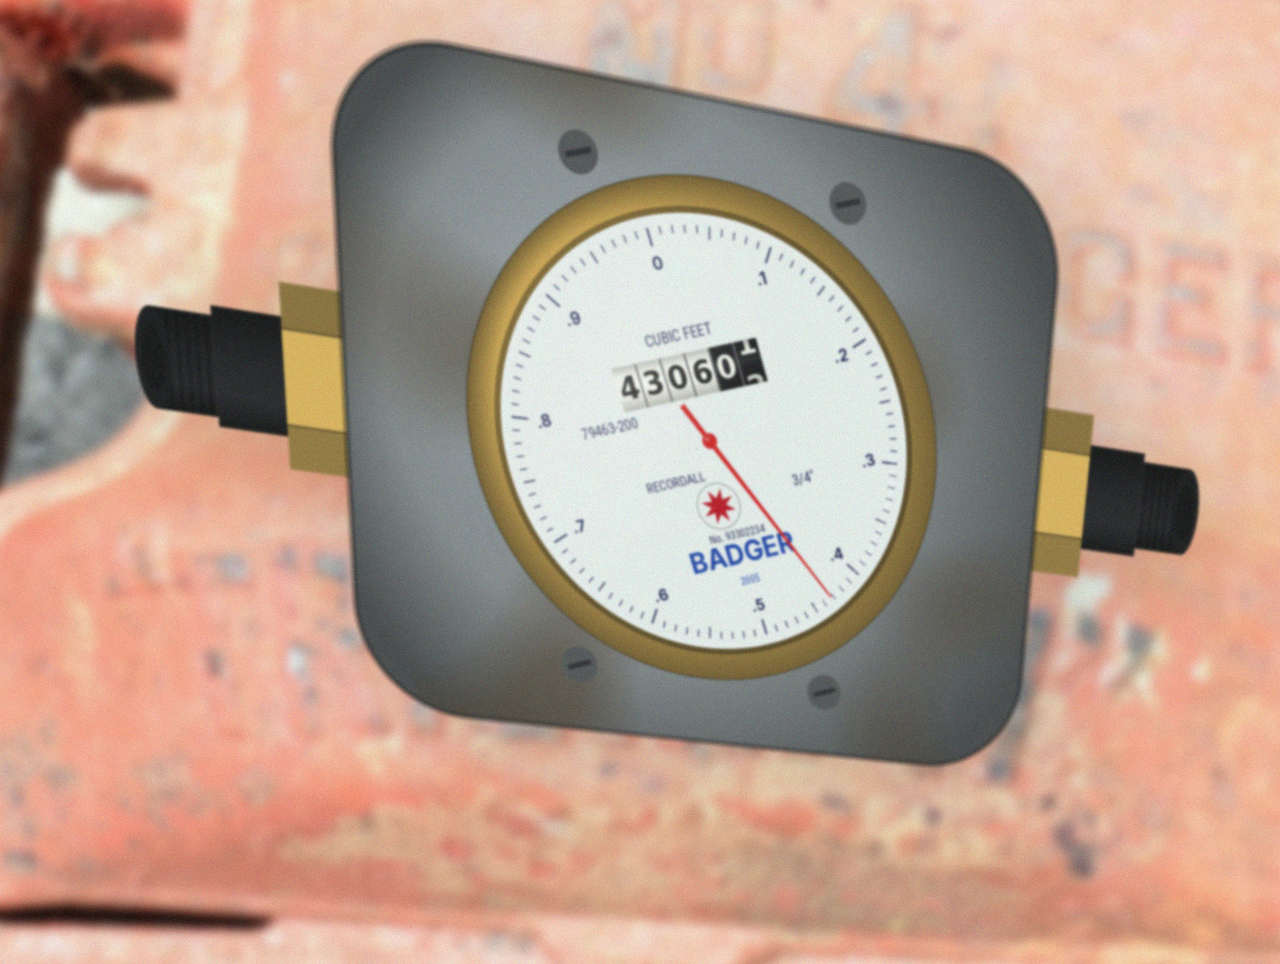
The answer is 430601.43 ft³
